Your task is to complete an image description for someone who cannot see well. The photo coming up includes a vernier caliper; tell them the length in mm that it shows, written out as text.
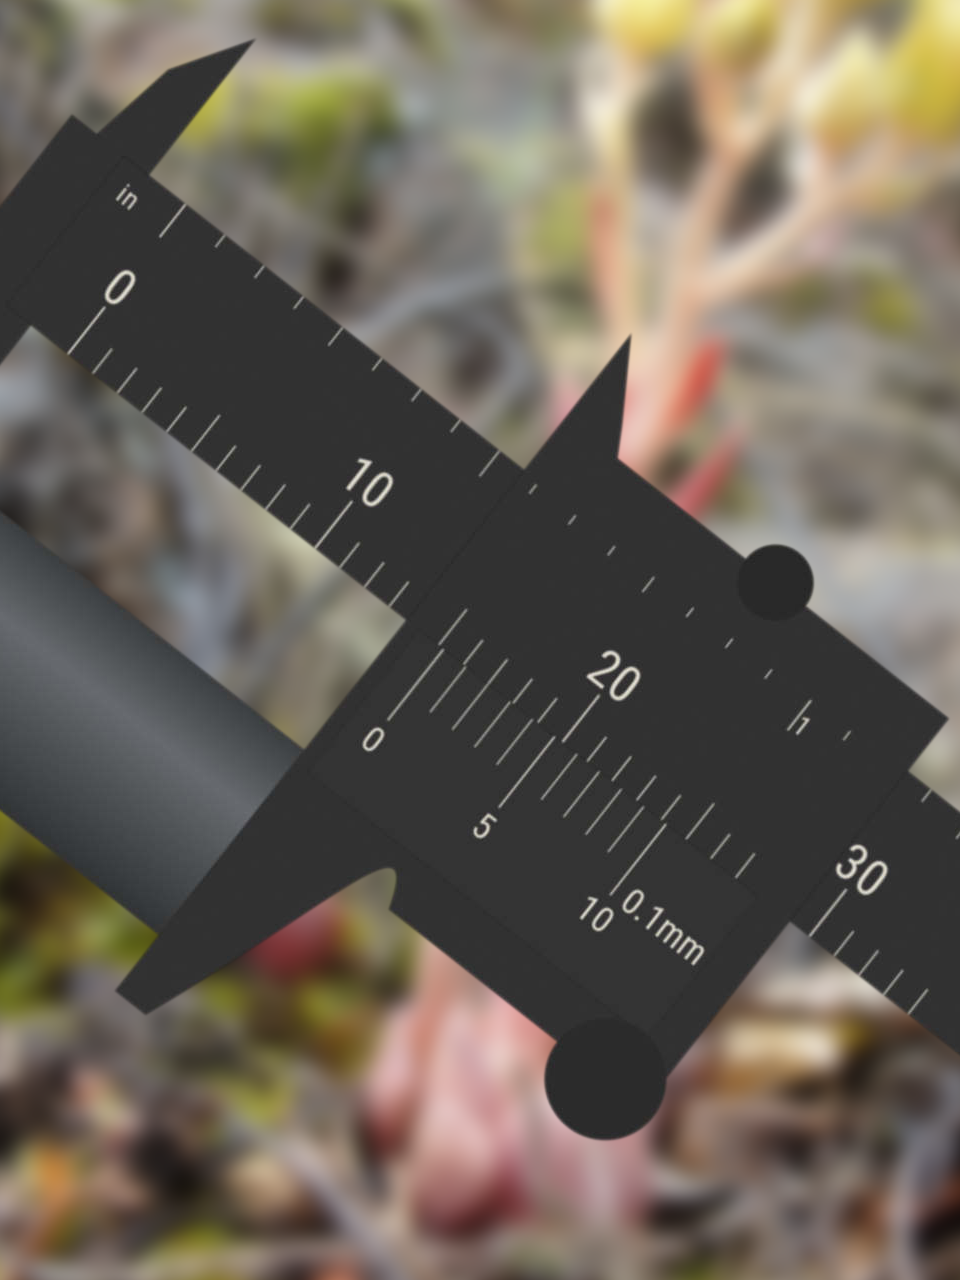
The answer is 15.2 mm
